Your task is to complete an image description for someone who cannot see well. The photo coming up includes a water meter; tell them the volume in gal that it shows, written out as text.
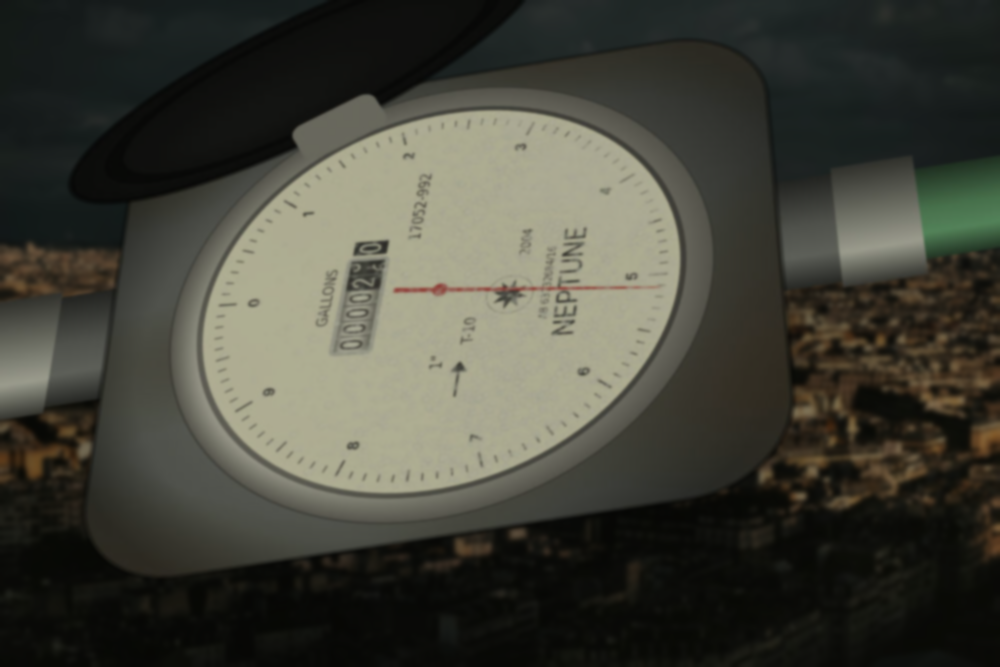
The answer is 255.1 gal
